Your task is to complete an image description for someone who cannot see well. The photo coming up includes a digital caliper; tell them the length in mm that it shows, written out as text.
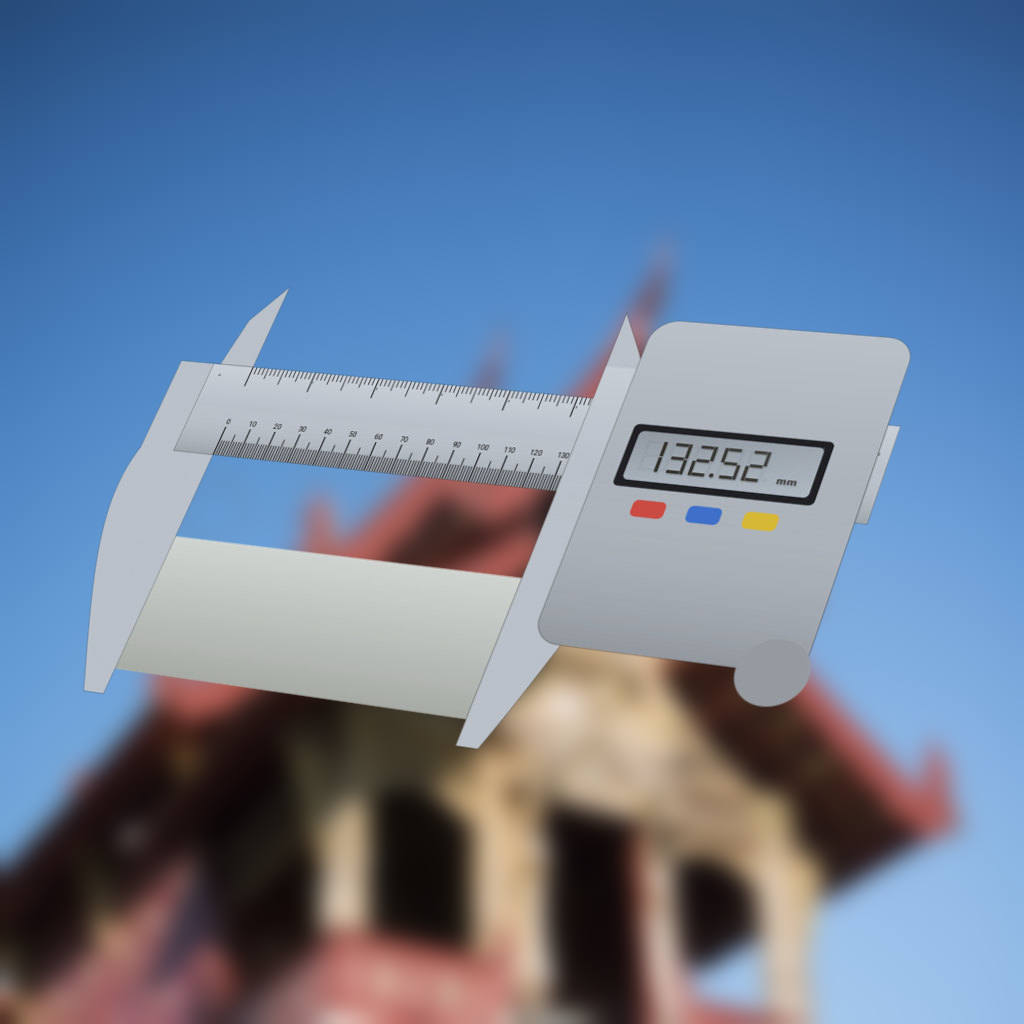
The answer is 132.52 mm
